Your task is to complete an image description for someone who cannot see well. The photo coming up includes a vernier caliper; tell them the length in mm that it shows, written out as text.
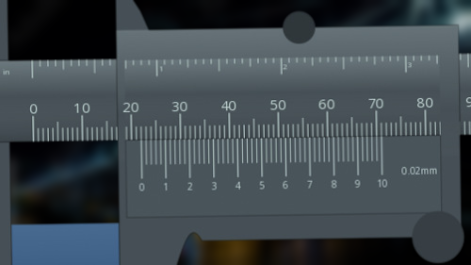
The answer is 22.0 mm
